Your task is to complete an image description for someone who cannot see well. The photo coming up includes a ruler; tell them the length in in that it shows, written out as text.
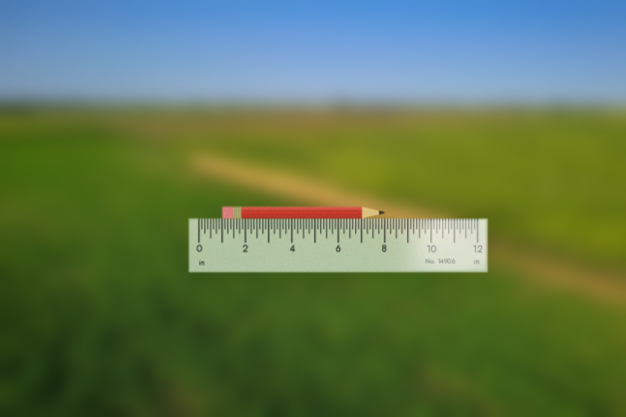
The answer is 7 in
